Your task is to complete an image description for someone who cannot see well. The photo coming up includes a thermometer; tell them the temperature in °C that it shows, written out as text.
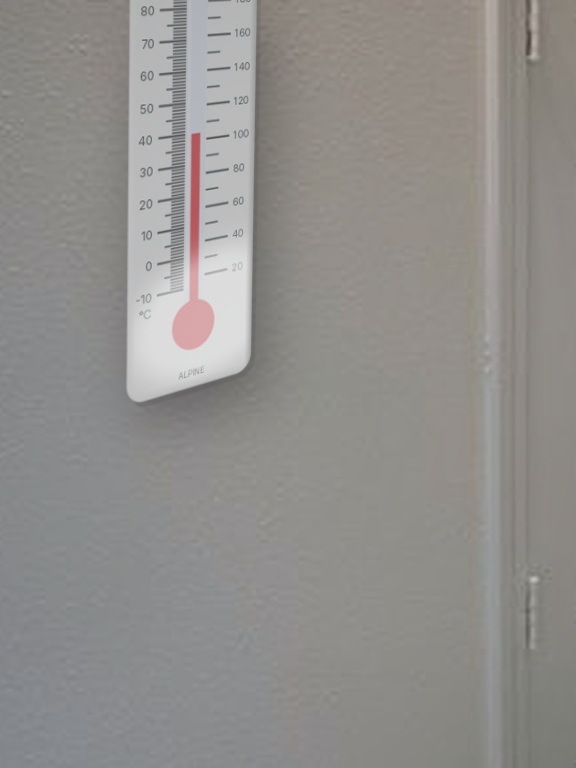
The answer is 40 °C
